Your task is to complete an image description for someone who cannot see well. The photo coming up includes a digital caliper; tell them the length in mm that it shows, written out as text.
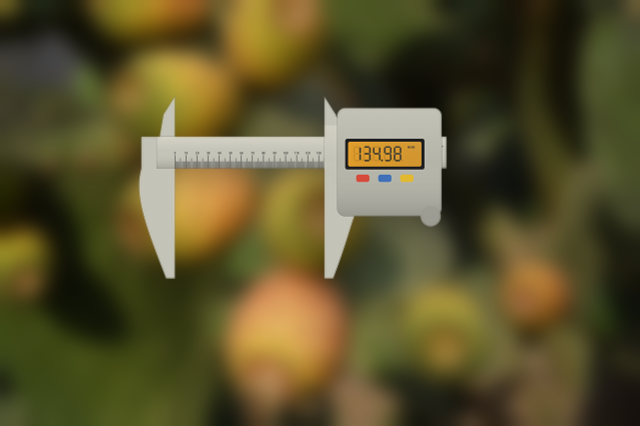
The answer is 134.98 mm
